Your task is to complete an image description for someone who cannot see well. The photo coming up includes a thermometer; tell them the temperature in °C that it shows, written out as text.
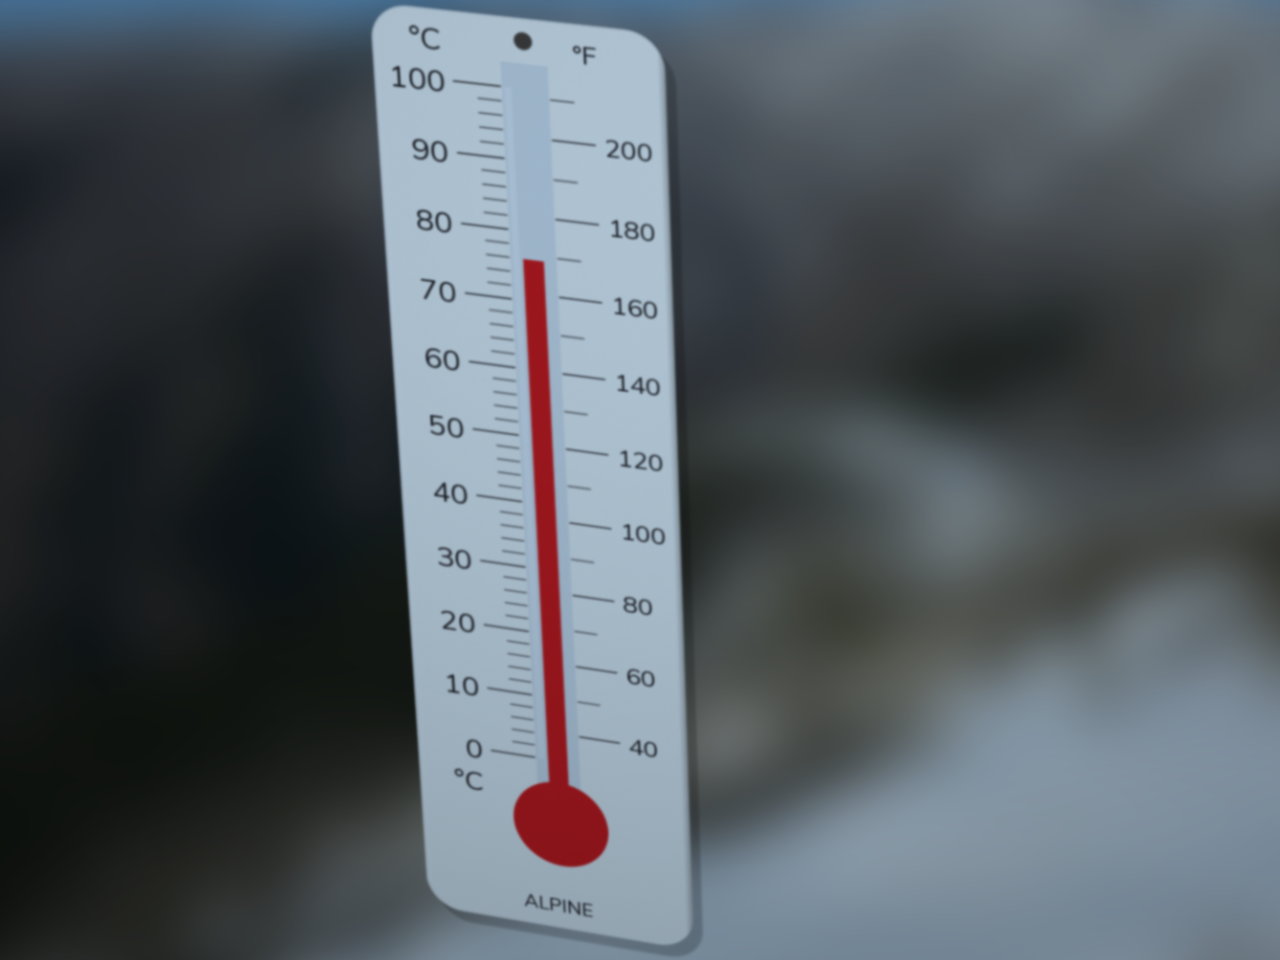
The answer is 76 °C
